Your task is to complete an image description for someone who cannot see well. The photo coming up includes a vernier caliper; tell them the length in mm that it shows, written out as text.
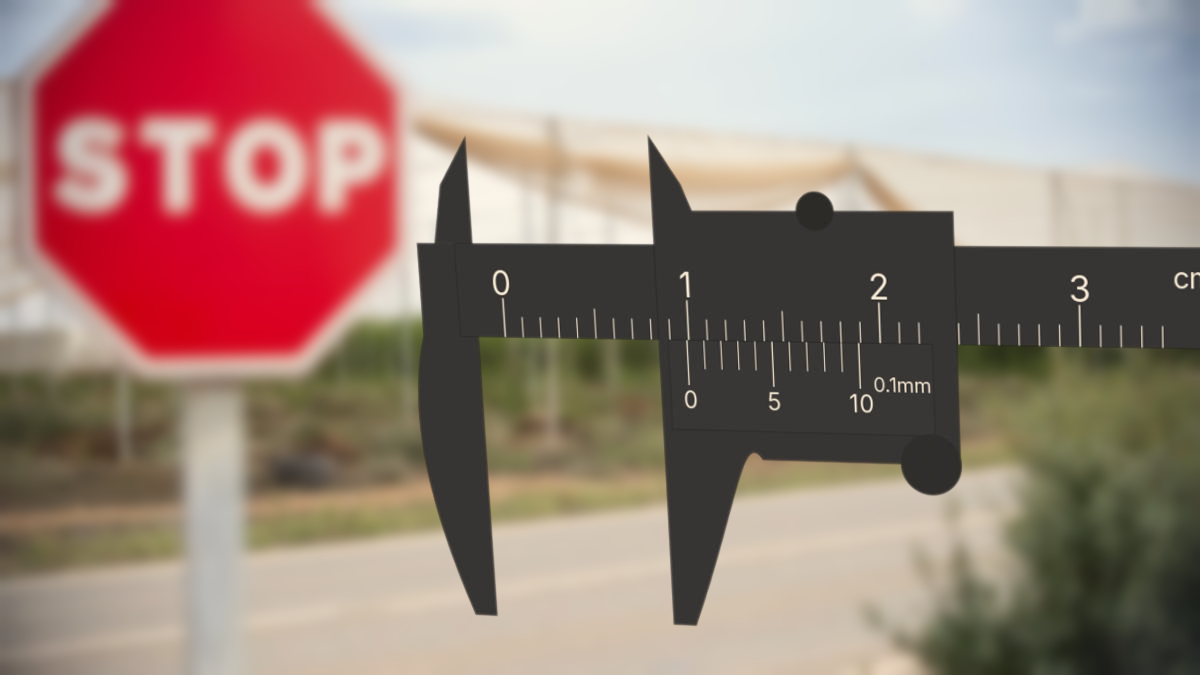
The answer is 9.9 mm
